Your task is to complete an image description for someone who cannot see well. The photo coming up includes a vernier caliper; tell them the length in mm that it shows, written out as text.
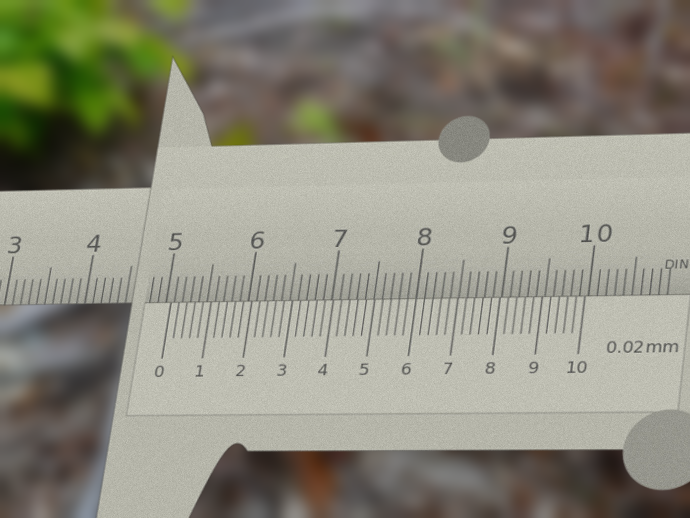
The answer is 50.6 mm
